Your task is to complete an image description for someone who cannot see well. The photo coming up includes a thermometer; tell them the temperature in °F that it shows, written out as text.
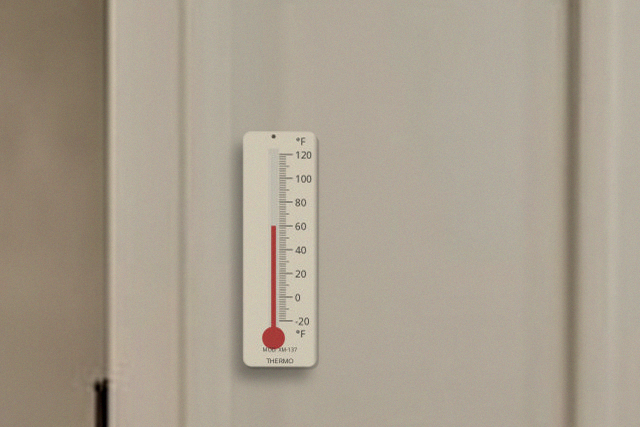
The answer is 60 °F
